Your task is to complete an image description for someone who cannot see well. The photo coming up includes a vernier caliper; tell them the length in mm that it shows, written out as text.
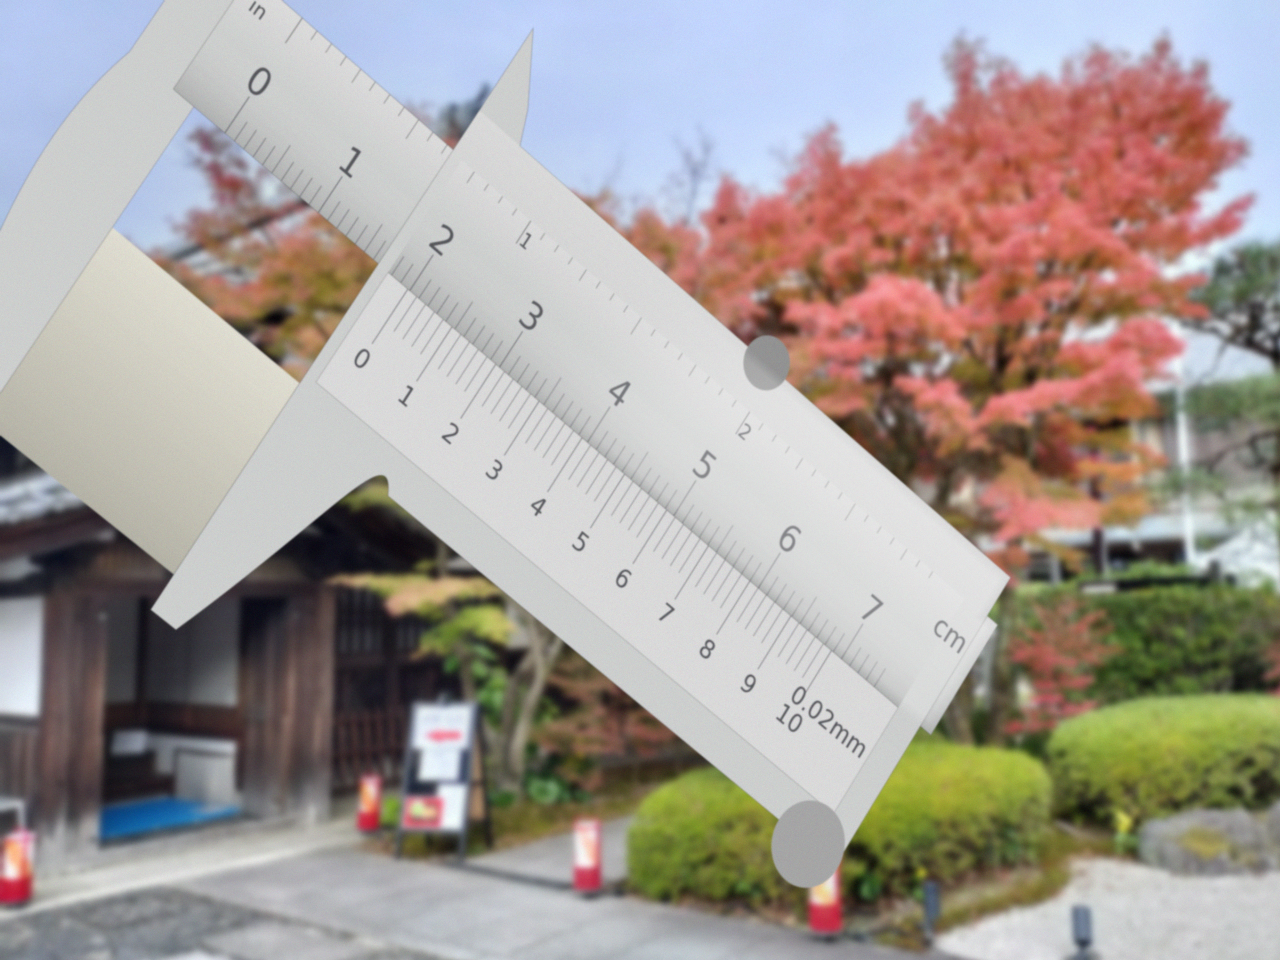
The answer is 19.8 mm
